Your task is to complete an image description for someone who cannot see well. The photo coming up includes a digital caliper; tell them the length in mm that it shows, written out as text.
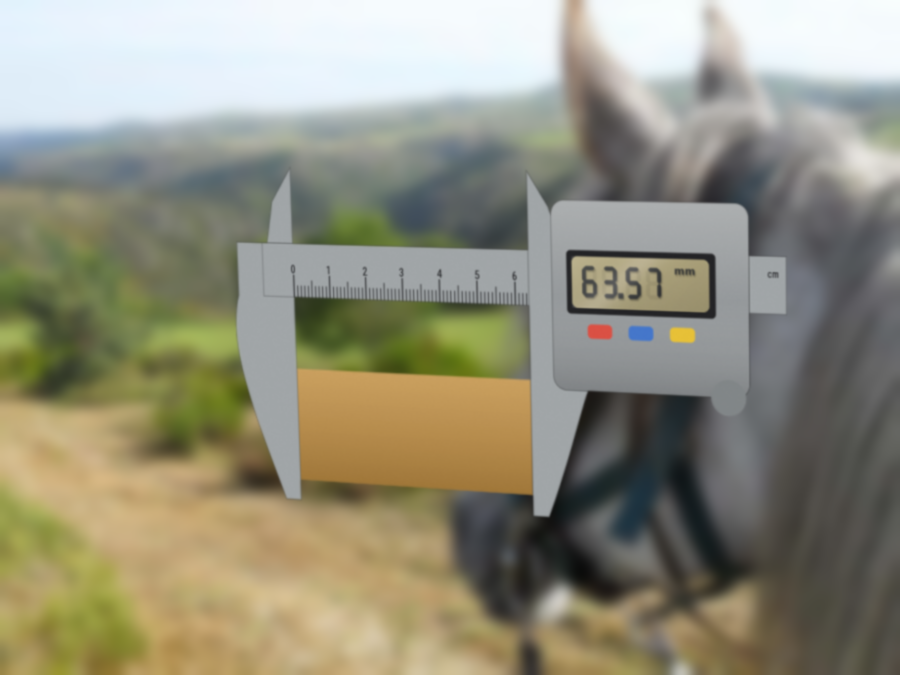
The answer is 63.57 mm
